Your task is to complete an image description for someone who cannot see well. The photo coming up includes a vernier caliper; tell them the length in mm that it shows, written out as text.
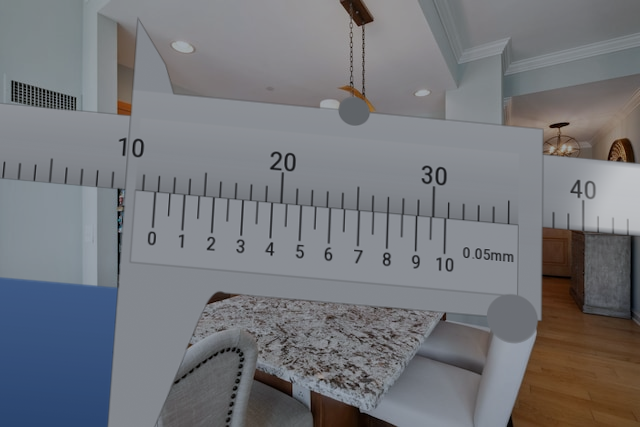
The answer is 11.8 mm
